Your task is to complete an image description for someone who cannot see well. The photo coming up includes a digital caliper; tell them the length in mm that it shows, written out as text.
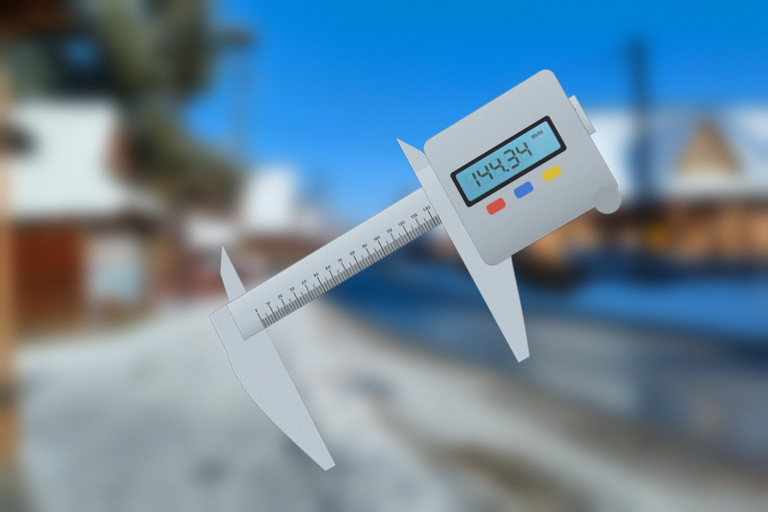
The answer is 144.34 mm
